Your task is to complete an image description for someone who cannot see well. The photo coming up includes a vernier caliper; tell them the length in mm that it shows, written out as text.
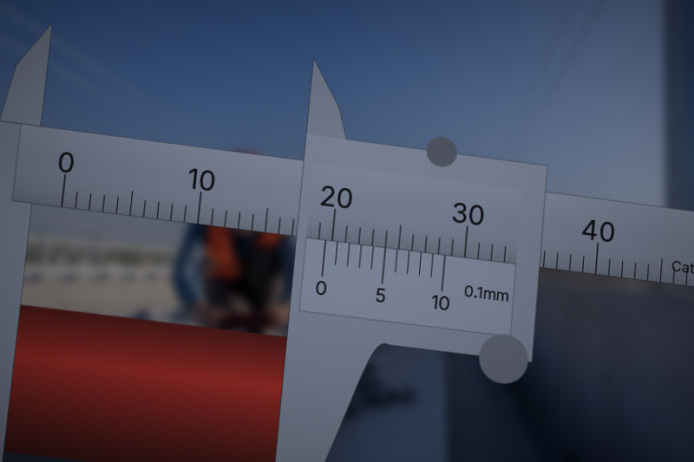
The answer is 19.5 mm
